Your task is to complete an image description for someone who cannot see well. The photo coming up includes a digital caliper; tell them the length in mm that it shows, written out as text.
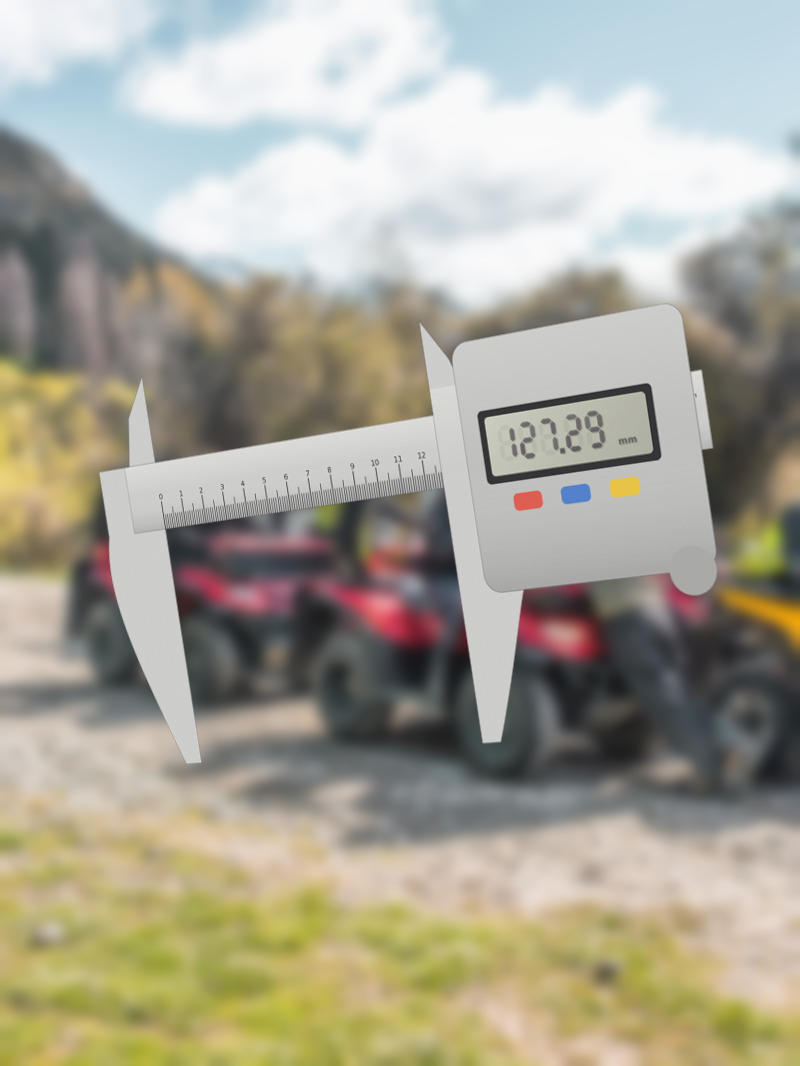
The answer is 127.29 mm
